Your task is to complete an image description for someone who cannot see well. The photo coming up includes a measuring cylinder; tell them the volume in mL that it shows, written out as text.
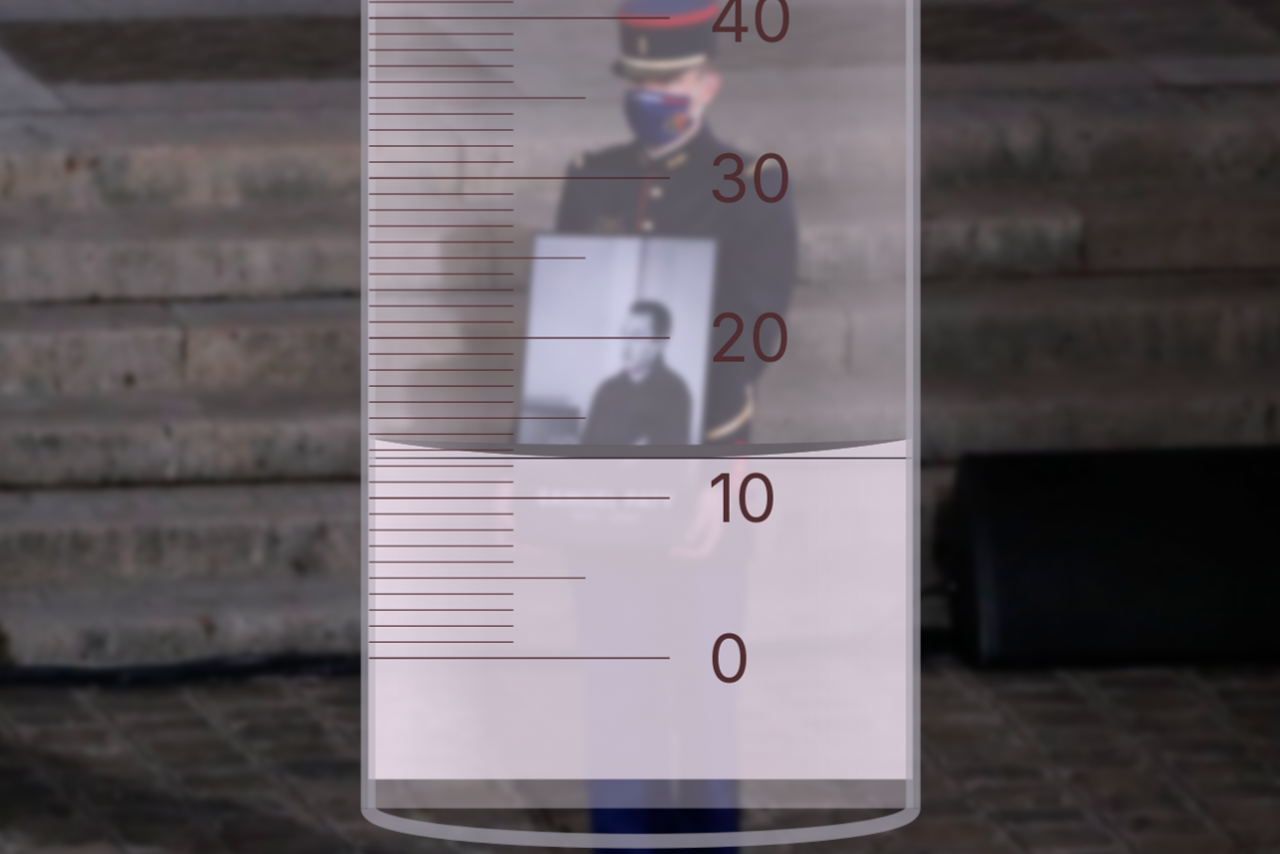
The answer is 12.5 mL
